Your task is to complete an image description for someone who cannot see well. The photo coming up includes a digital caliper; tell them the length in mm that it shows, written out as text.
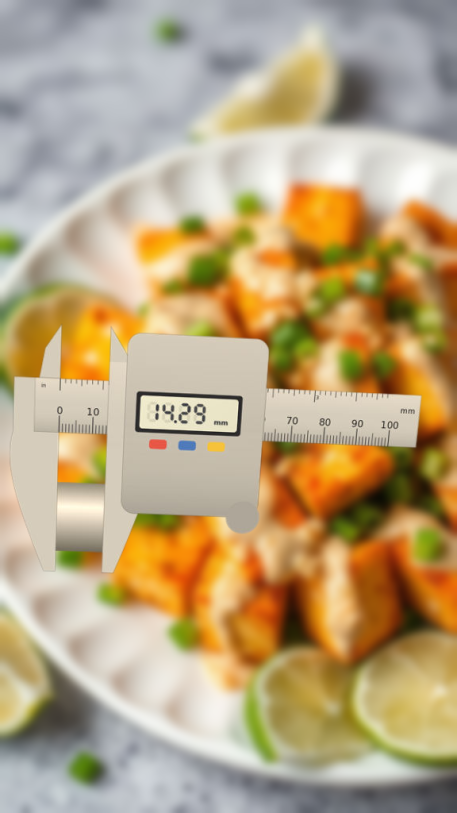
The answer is 14.29 mm
